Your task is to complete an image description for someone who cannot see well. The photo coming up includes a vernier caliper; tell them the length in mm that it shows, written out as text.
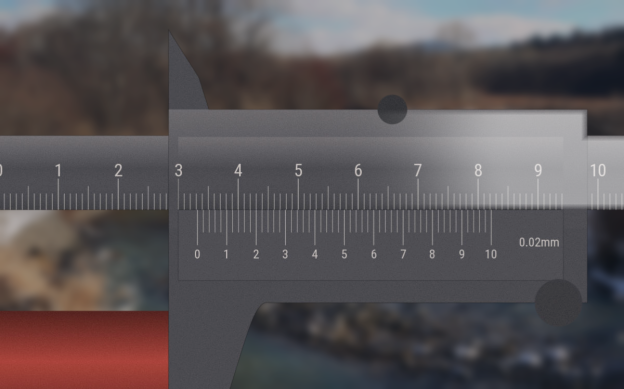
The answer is 33.2 mm
